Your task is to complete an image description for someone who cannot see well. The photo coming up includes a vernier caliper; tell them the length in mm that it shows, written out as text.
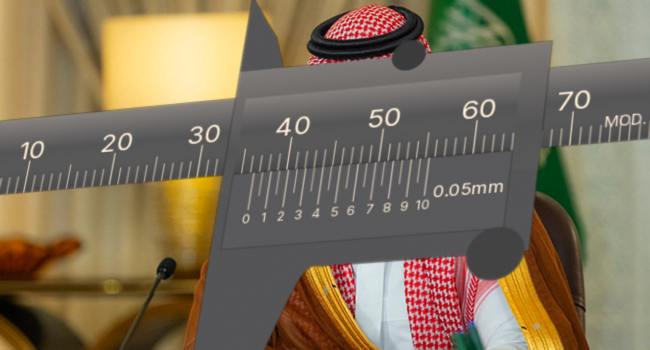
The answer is 36.4 mm
